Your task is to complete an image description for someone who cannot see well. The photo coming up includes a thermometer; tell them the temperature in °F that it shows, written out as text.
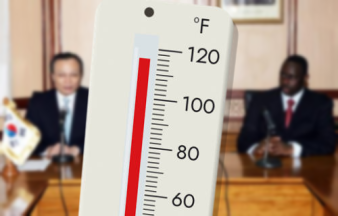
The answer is 116 °F
